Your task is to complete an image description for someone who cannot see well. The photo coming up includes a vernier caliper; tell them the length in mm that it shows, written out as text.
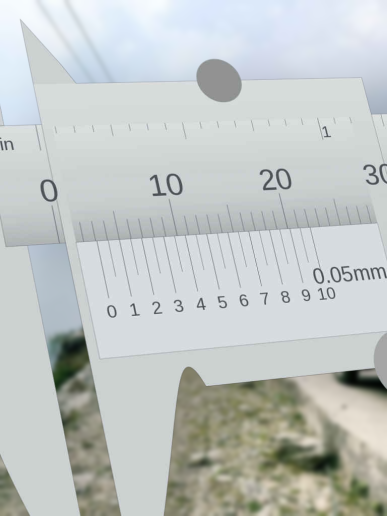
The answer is 3.1 mm
